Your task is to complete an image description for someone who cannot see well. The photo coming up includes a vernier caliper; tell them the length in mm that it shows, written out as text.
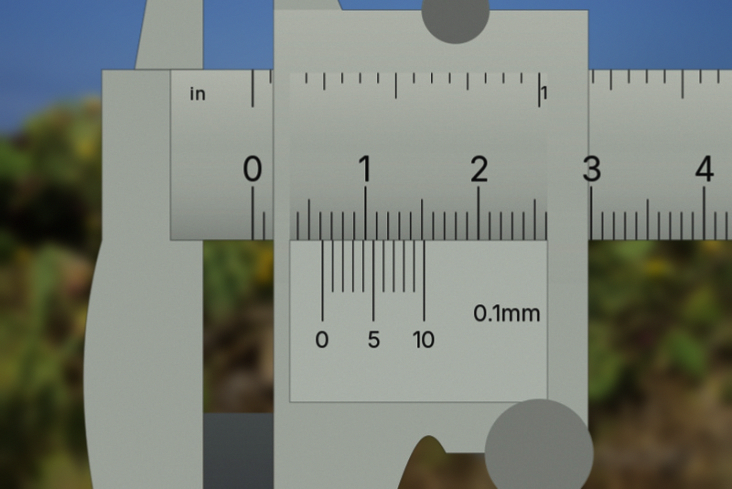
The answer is 6.2 mm
